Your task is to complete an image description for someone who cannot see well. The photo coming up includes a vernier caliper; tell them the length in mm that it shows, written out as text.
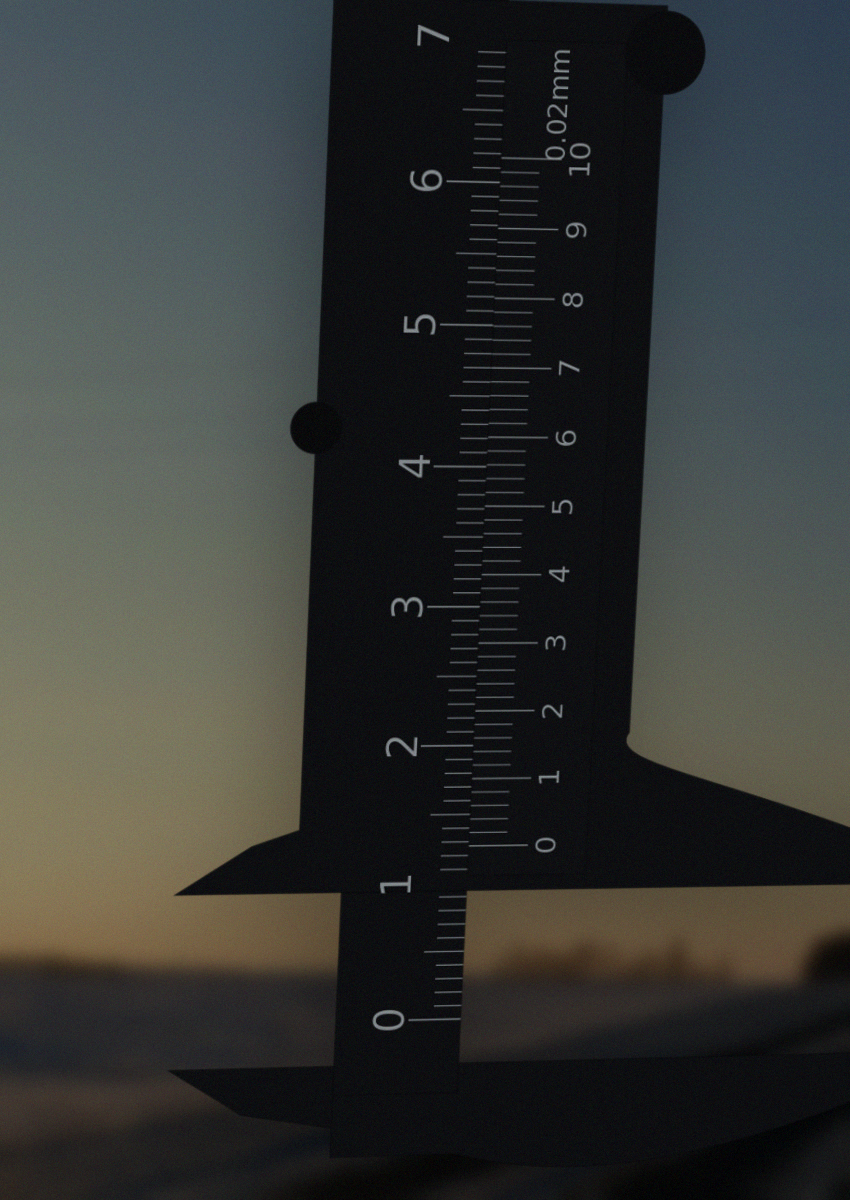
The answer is 12.7 mm
